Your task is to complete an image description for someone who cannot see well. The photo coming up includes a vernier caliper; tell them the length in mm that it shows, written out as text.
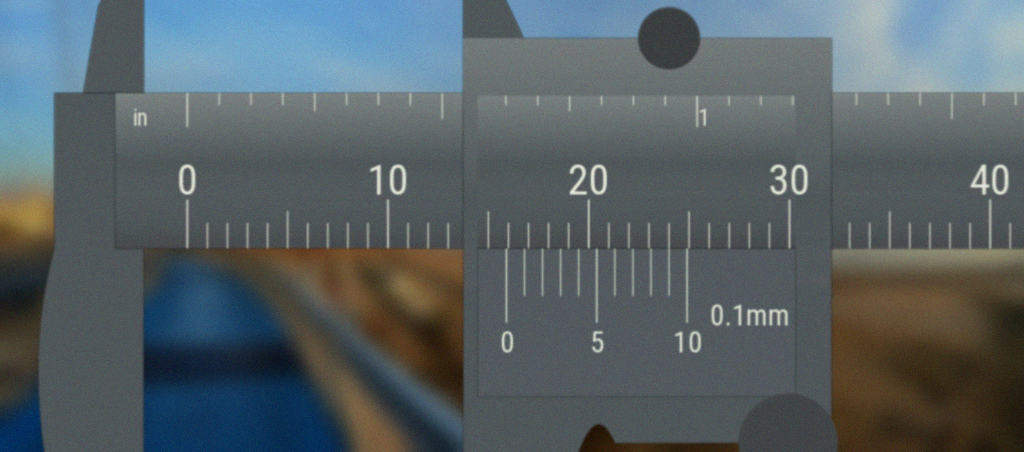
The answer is 15.9 mm
